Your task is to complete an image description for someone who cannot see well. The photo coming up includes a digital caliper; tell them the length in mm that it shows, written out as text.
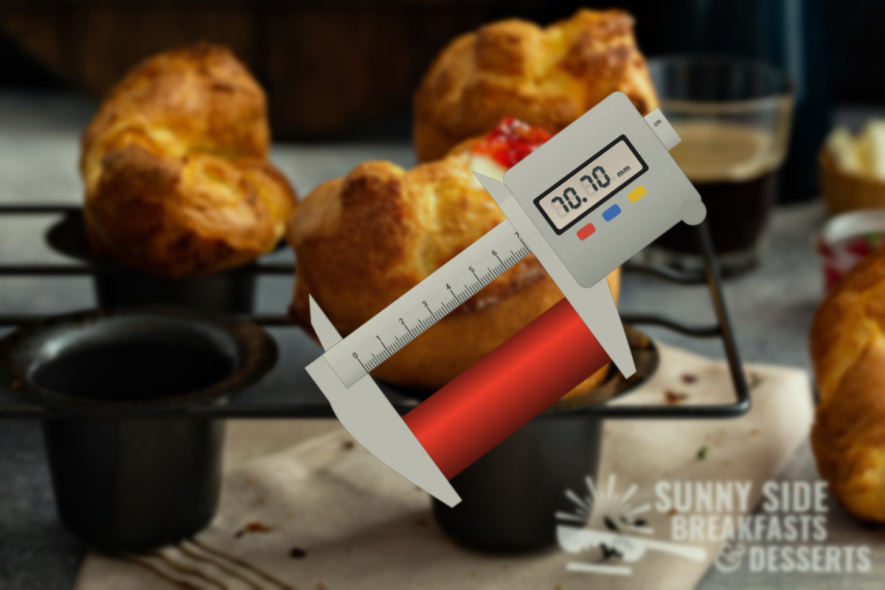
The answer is 70.70 mm
